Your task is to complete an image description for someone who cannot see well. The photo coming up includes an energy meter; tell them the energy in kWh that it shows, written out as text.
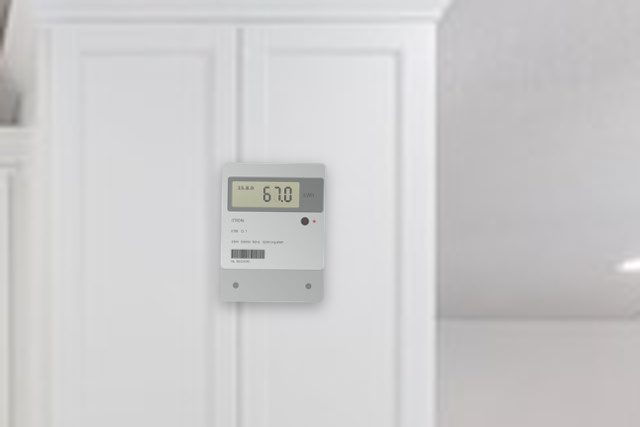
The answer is 67.0 kWh
